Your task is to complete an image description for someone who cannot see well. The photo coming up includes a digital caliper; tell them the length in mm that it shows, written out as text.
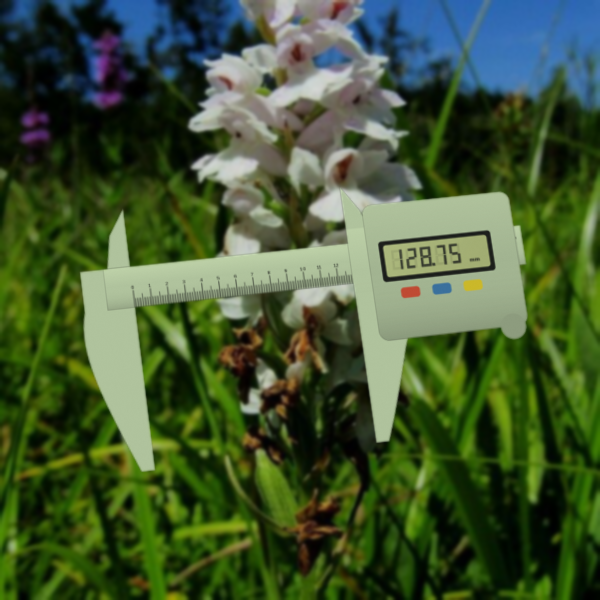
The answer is 128.75 mm
